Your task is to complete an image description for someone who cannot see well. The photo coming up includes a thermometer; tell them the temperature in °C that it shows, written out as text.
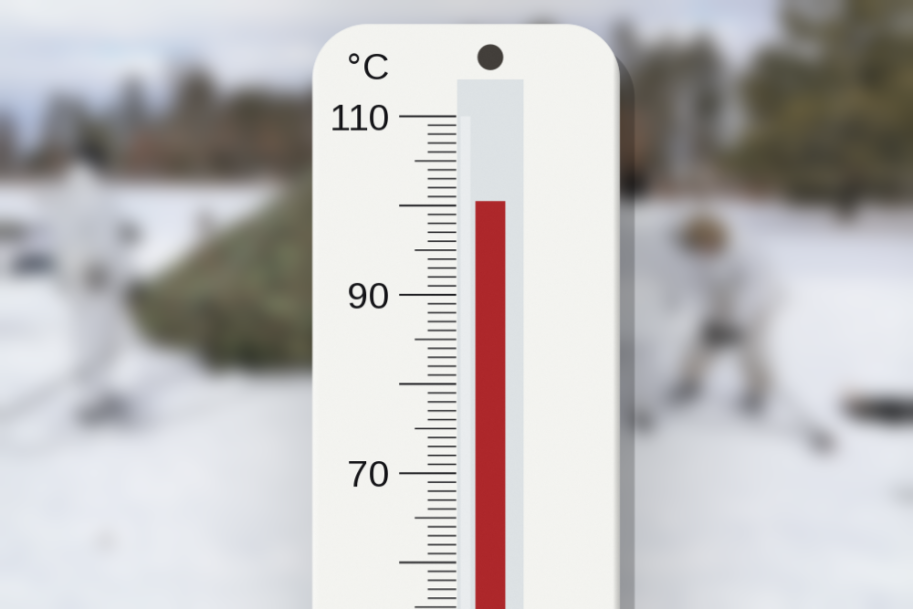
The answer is 100.5 °C
